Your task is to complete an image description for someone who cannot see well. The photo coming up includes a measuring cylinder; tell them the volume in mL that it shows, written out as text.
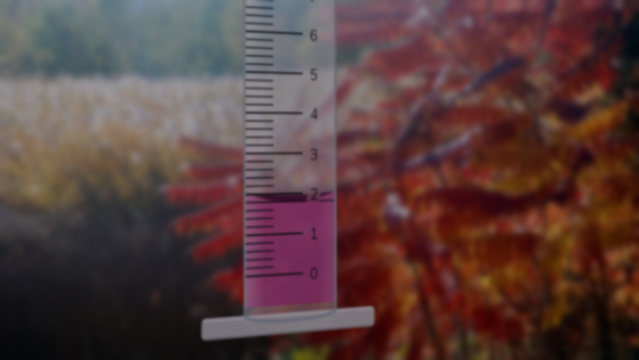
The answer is 1.8 mL
